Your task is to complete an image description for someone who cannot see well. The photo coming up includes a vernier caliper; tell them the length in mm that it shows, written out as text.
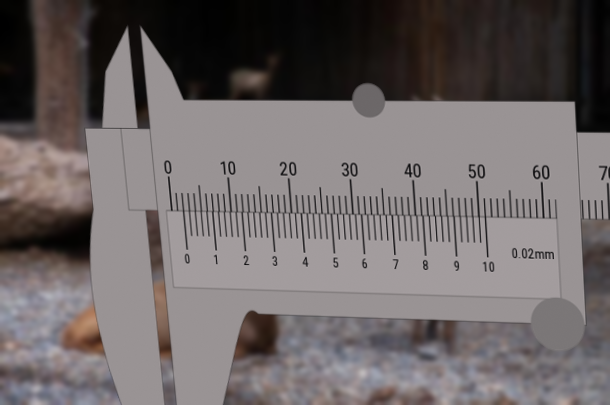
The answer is 2.0 mm
